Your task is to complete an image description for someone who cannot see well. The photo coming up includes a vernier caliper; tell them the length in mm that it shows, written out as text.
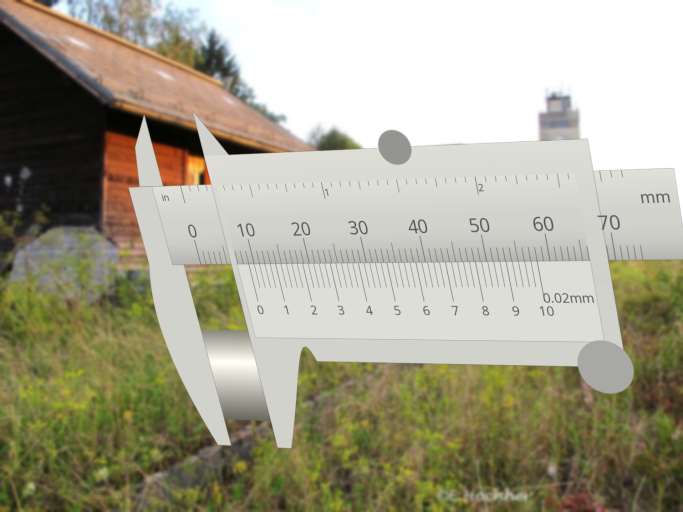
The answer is 9.0 mm
